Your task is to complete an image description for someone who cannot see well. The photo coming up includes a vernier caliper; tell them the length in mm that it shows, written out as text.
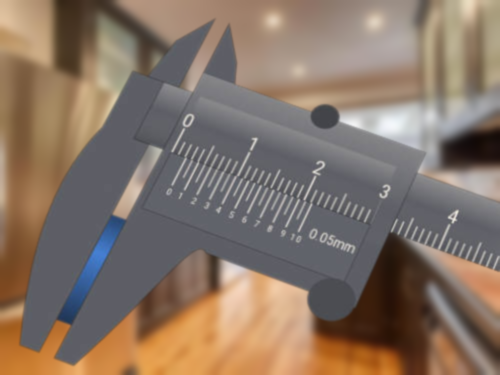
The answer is 2.2 mm
